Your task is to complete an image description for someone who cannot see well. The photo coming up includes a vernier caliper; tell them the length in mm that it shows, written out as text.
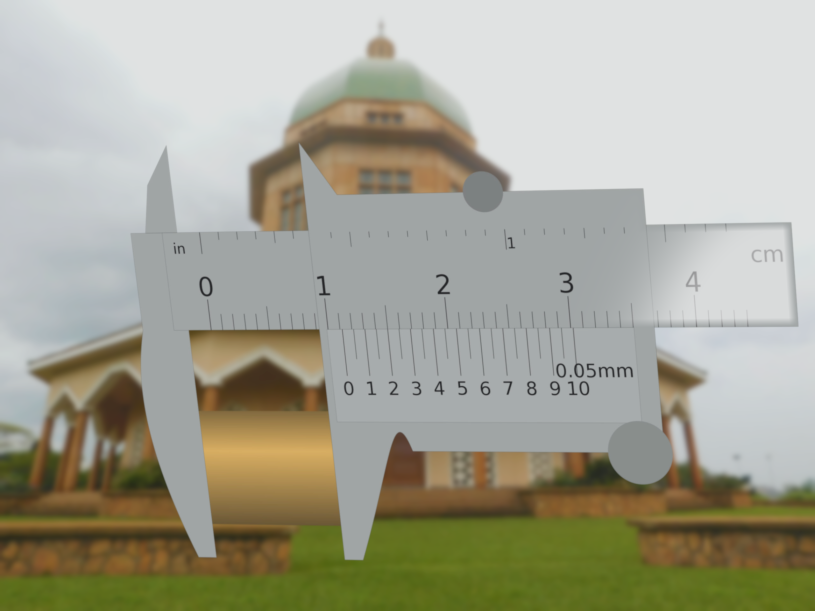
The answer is 11.2 mm
